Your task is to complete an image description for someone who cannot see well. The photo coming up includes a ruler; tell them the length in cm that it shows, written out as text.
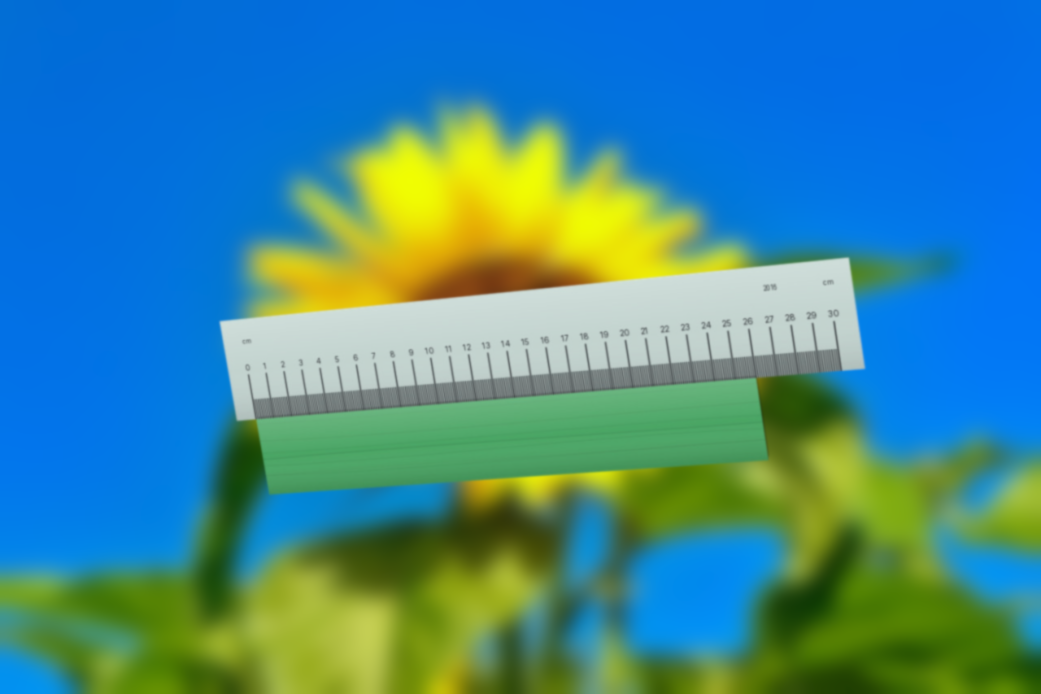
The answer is 26 cm
